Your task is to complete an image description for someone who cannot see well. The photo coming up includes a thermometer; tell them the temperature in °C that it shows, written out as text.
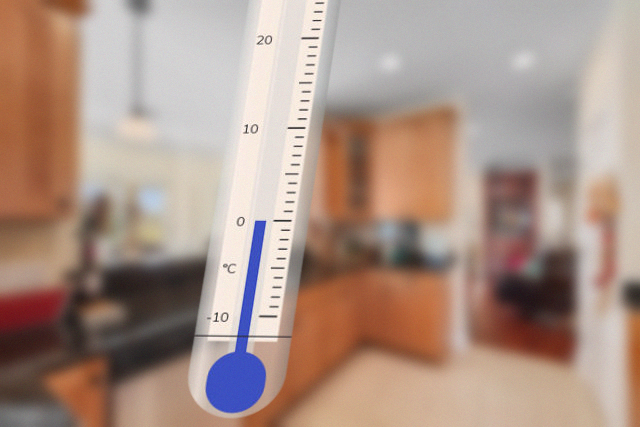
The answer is 0 °C
